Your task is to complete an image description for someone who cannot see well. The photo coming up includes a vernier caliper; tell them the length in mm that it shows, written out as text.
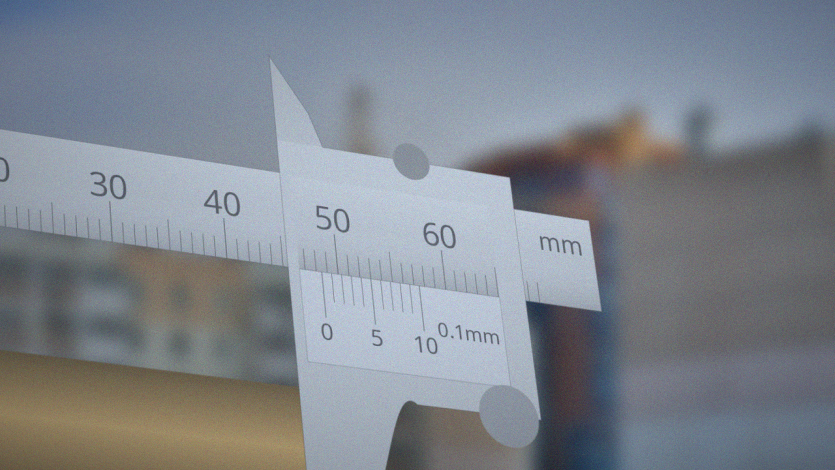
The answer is 48.5 mm
